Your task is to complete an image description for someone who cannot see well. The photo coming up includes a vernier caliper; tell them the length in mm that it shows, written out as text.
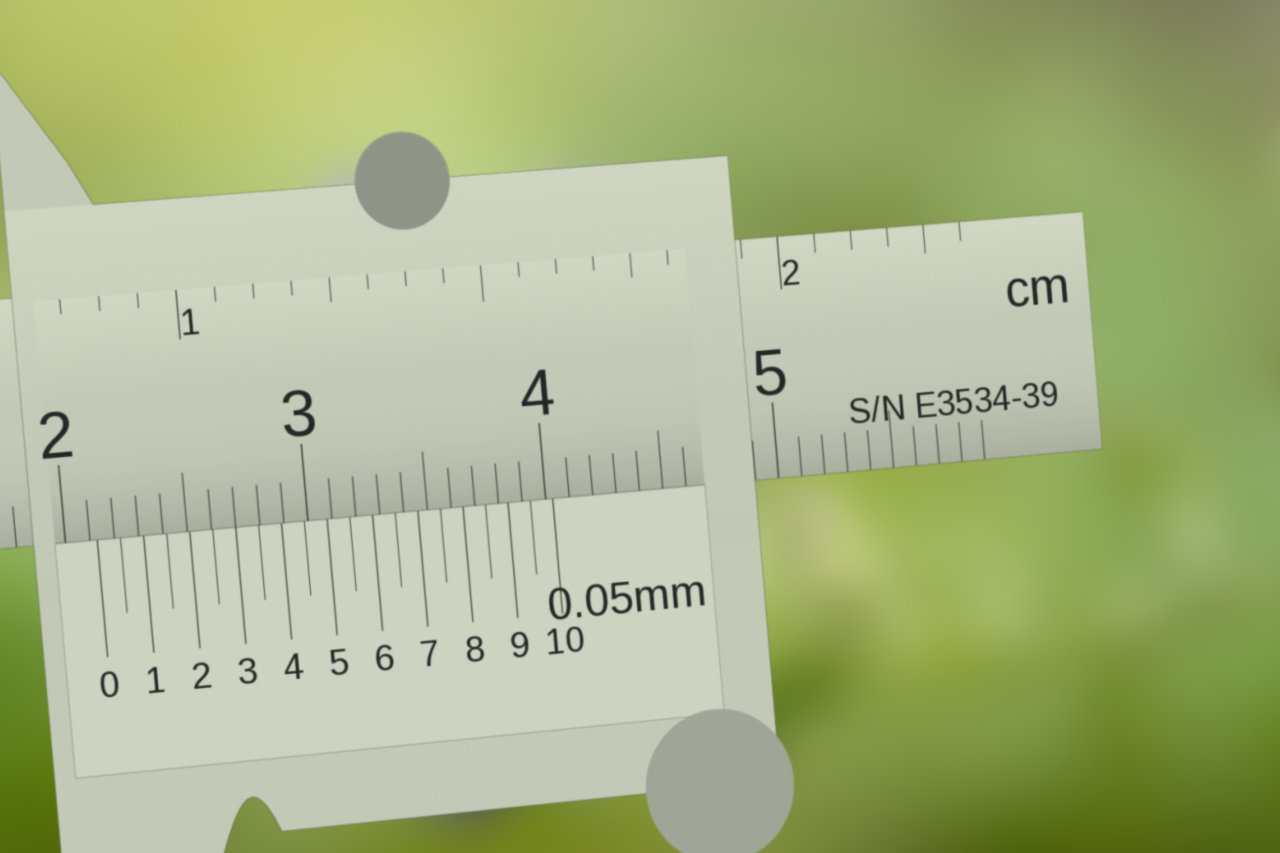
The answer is 21.3 mm
